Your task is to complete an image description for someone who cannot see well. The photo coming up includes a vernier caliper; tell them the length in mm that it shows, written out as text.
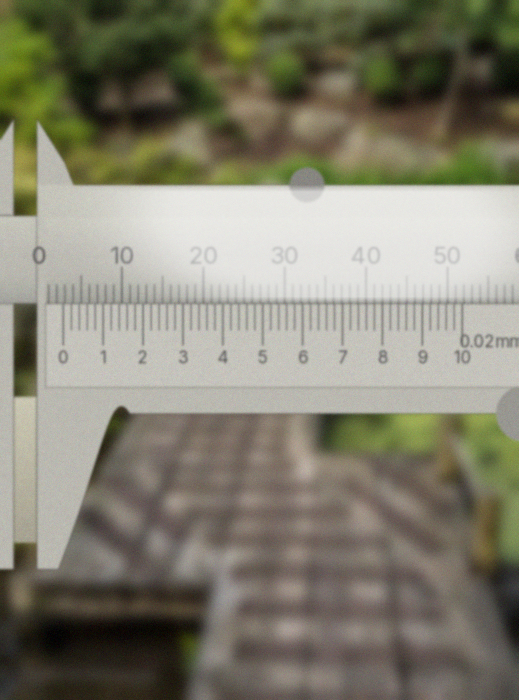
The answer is 2.8 mm
